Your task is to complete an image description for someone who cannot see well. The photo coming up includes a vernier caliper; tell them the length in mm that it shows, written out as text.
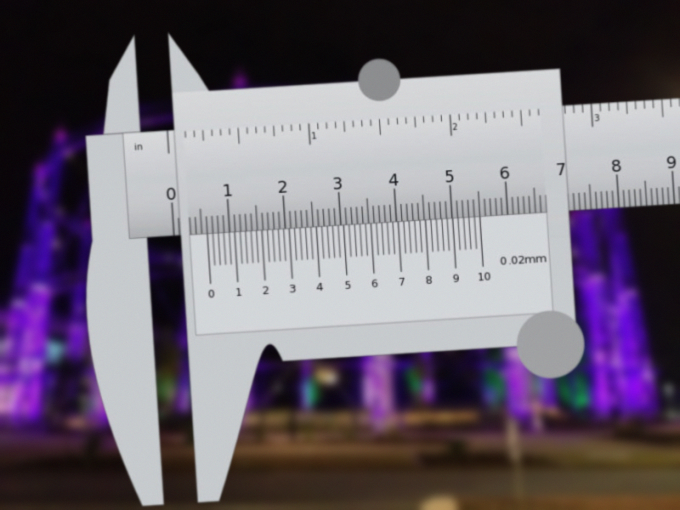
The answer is 6.0 mm
